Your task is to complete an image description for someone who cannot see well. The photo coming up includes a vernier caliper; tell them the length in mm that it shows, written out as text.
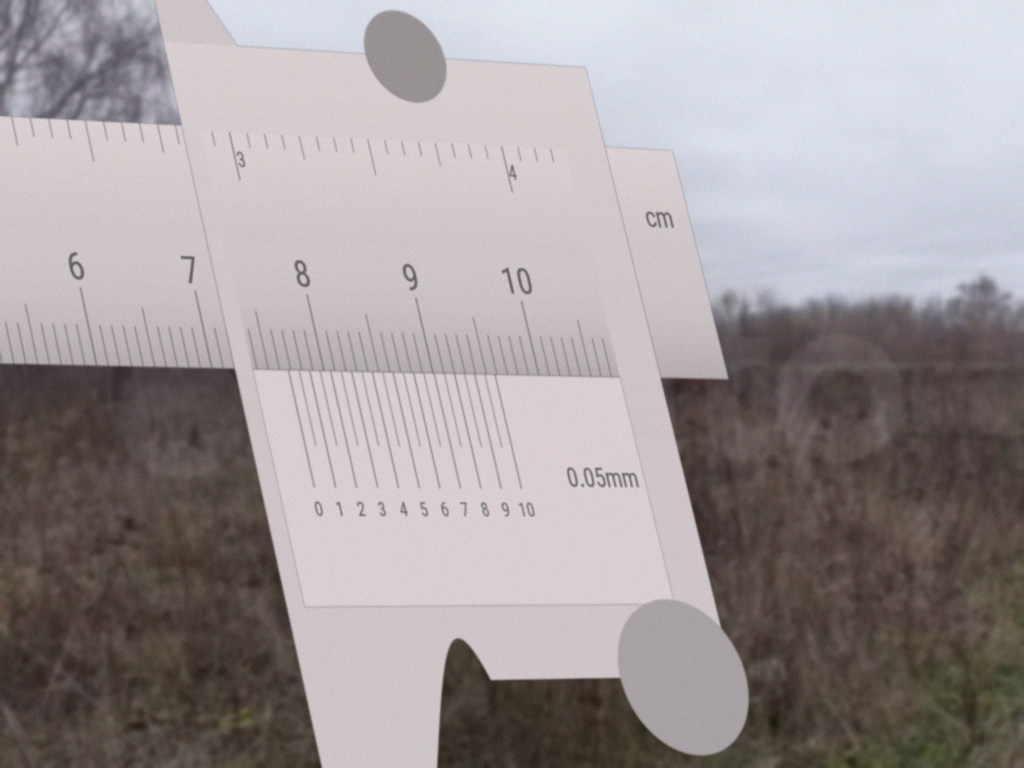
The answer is 76.8 mm
